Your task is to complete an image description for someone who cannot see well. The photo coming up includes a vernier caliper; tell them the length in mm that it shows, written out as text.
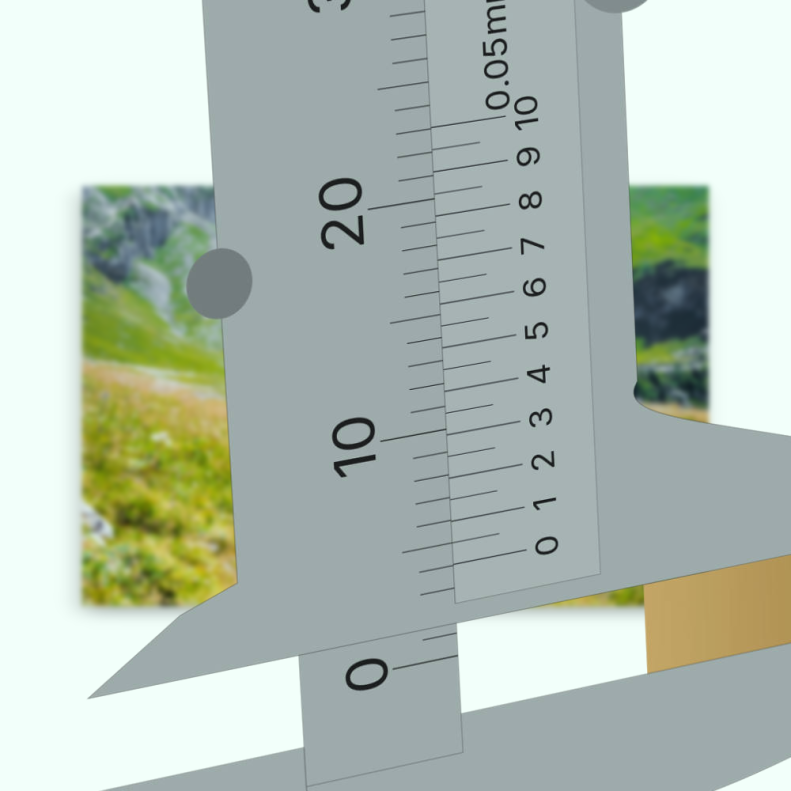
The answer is 4.05 mm
